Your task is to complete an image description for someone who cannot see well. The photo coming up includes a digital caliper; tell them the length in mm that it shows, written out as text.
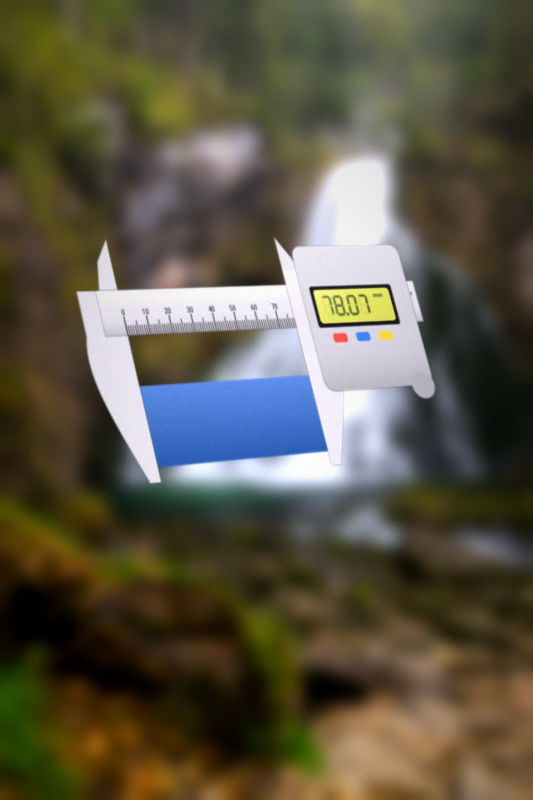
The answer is 78.07 mm
